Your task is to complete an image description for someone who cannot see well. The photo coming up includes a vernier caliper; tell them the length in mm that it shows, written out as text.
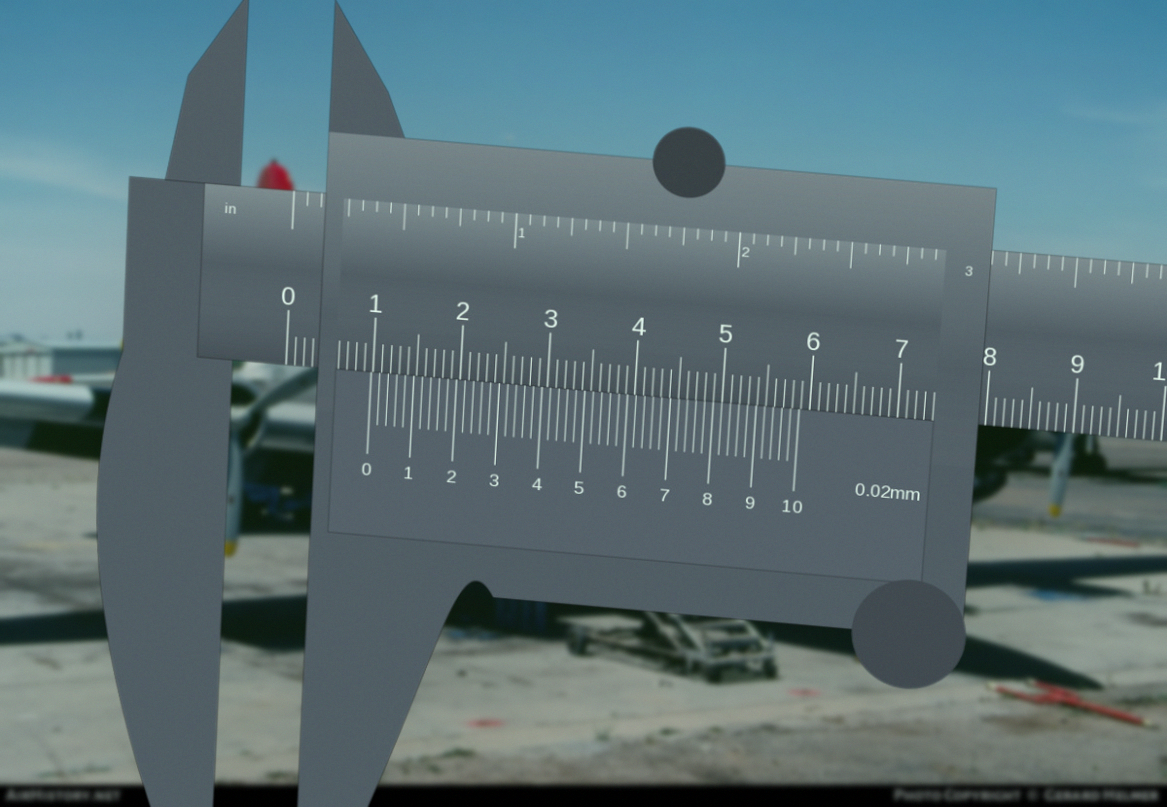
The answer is 9.8 mm
